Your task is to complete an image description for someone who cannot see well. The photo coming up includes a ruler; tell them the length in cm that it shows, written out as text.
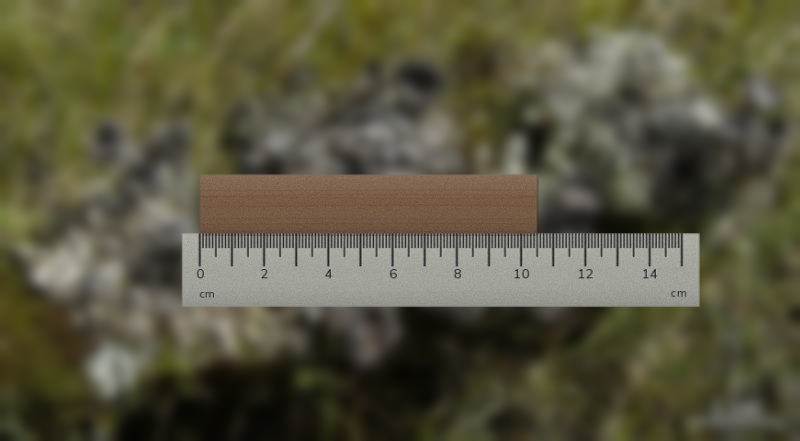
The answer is 10.5 cm
